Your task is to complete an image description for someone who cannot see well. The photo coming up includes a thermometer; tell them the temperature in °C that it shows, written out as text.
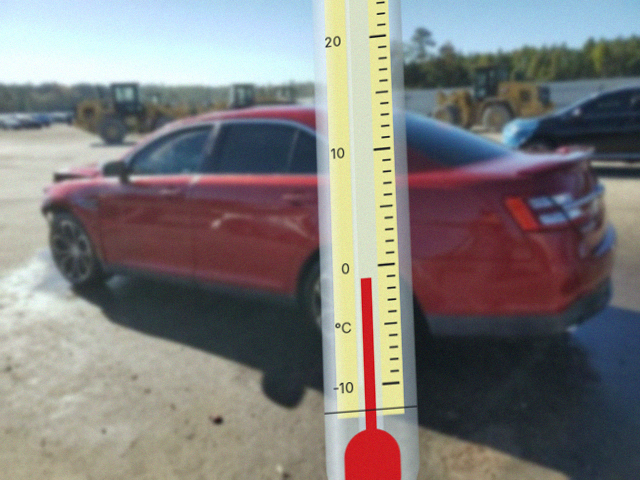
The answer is -1 °C
